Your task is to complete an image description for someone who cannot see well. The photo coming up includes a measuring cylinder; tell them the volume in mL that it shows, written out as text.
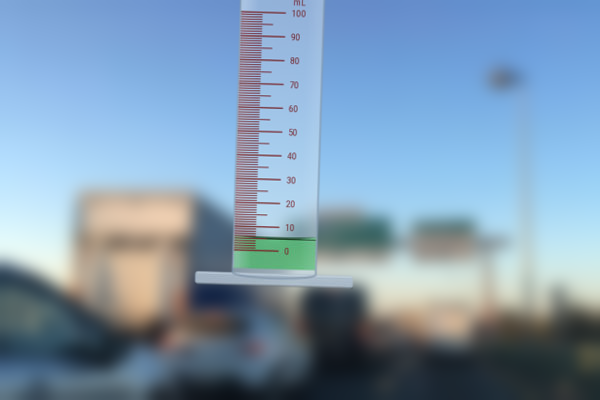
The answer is 5 mL
